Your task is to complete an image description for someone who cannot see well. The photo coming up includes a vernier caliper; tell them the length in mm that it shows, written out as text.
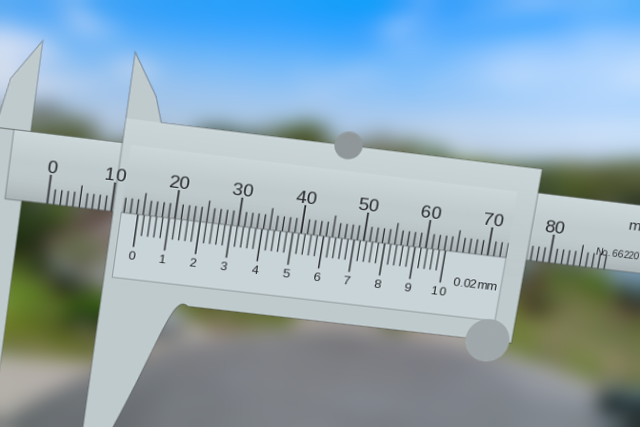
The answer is 14.2 mm
